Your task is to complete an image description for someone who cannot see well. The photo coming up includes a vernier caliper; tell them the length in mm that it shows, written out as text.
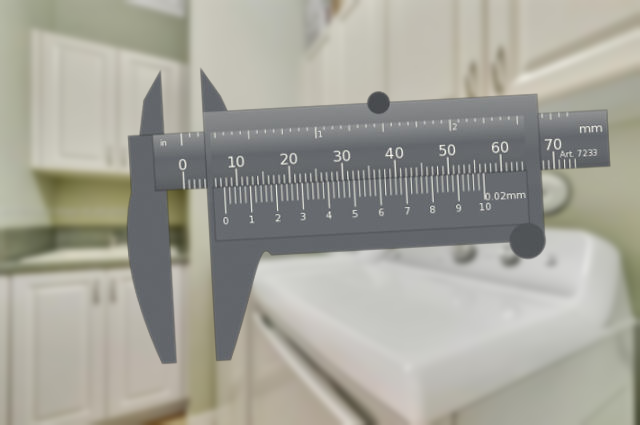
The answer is 7.6 mm
